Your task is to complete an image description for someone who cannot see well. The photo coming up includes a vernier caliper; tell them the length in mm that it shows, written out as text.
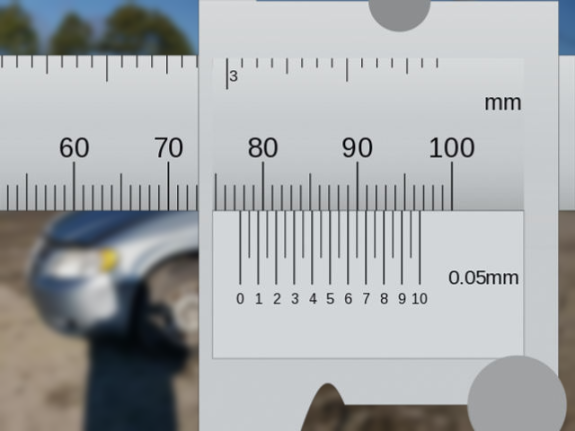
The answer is 77.6 mm
